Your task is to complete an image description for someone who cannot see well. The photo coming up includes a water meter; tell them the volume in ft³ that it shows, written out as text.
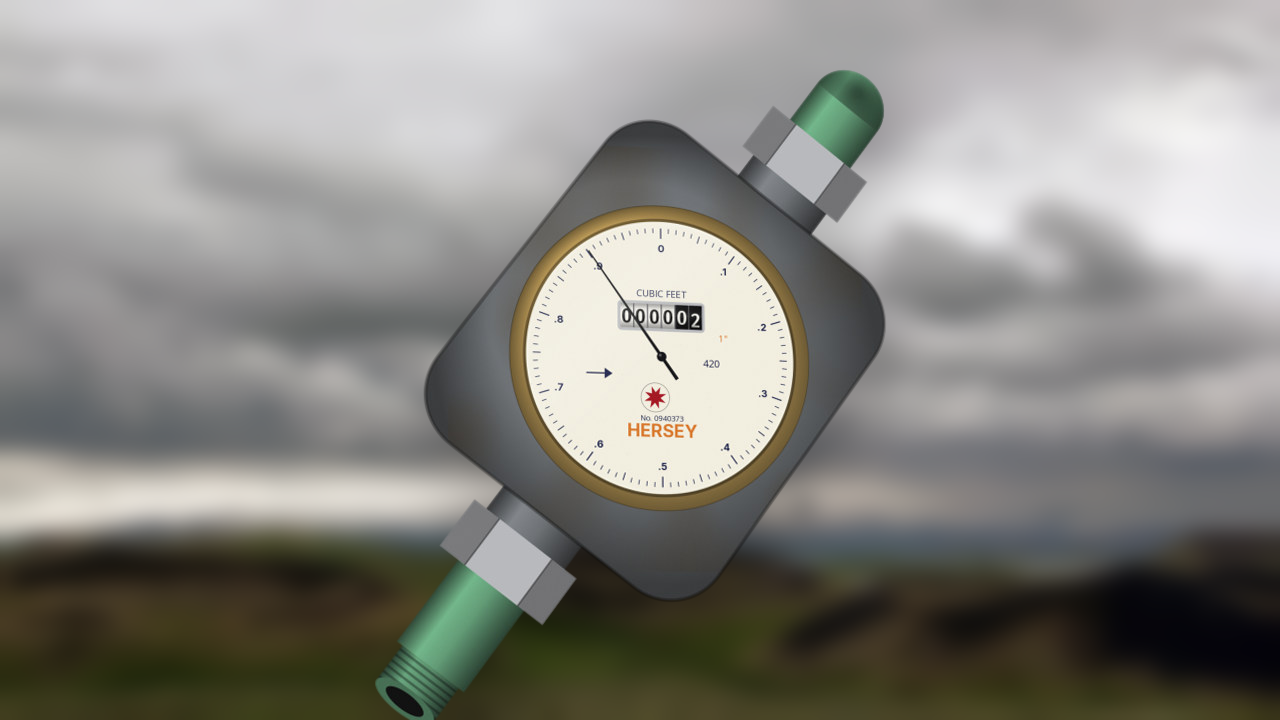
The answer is 1.90 ft³
